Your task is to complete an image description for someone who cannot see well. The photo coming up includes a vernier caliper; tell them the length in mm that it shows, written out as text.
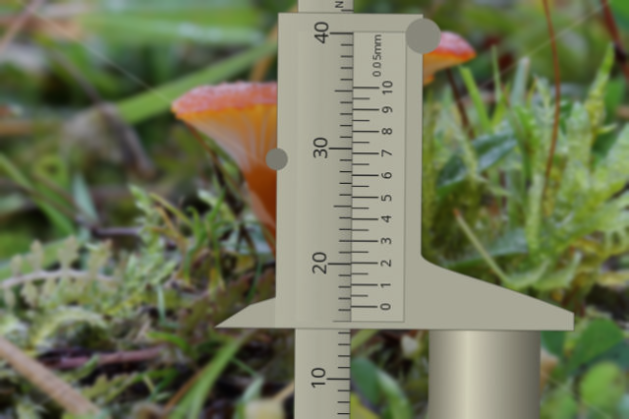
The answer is 16.3 mm
